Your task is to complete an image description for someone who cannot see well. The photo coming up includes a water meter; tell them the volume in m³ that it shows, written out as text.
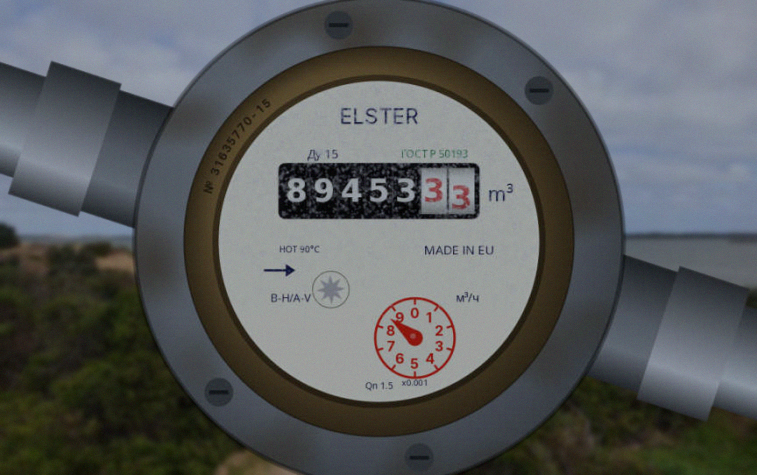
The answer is 89453.328 m³
